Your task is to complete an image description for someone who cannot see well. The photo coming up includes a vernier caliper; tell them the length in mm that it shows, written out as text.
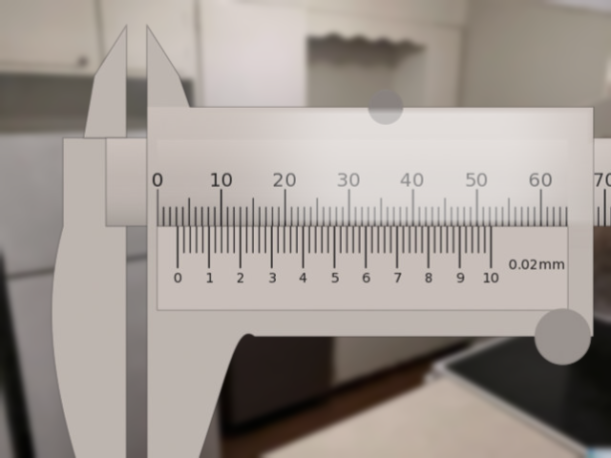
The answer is 3.2 mm
